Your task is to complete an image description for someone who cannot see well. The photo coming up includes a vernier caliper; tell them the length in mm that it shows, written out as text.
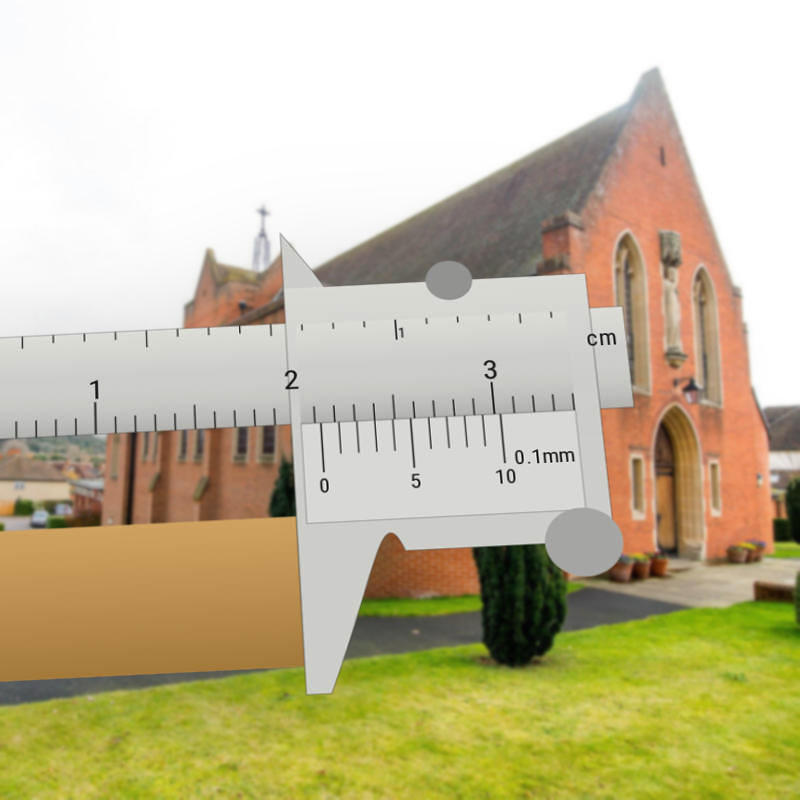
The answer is 21.3 mm
